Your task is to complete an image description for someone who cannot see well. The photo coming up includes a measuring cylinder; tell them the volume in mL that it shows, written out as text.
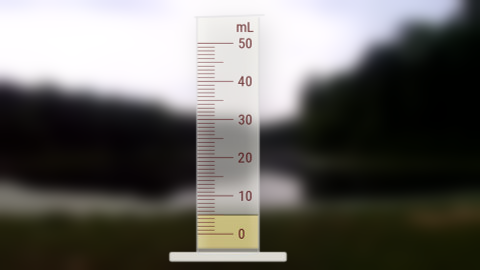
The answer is 5 mL
